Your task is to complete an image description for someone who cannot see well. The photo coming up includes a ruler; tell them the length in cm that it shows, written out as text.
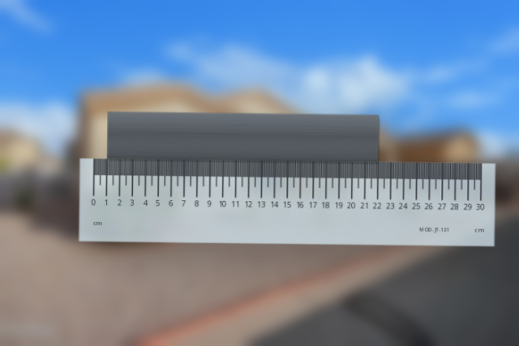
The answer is 21 cm
